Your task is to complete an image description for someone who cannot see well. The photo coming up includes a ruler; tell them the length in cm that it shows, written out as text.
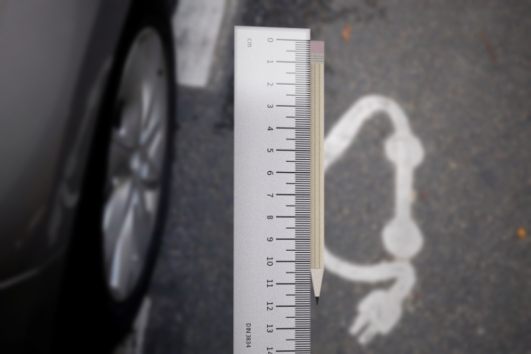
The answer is 12 cm
